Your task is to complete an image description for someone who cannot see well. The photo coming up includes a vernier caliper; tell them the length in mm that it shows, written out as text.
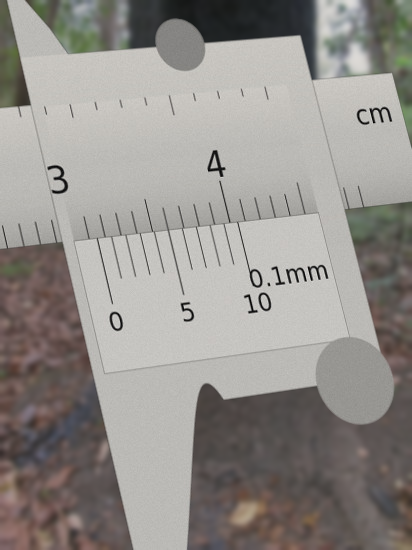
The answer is 31.5 mm
